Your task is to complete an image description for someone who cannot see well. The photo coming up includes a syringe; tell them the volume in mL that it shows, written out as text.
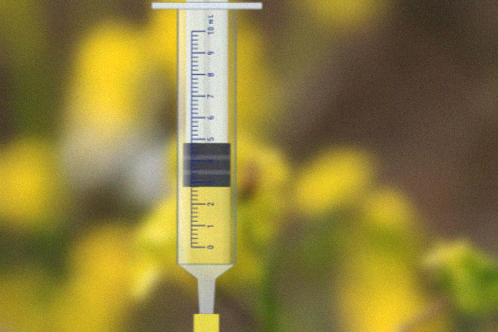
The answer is 2.8 mL
